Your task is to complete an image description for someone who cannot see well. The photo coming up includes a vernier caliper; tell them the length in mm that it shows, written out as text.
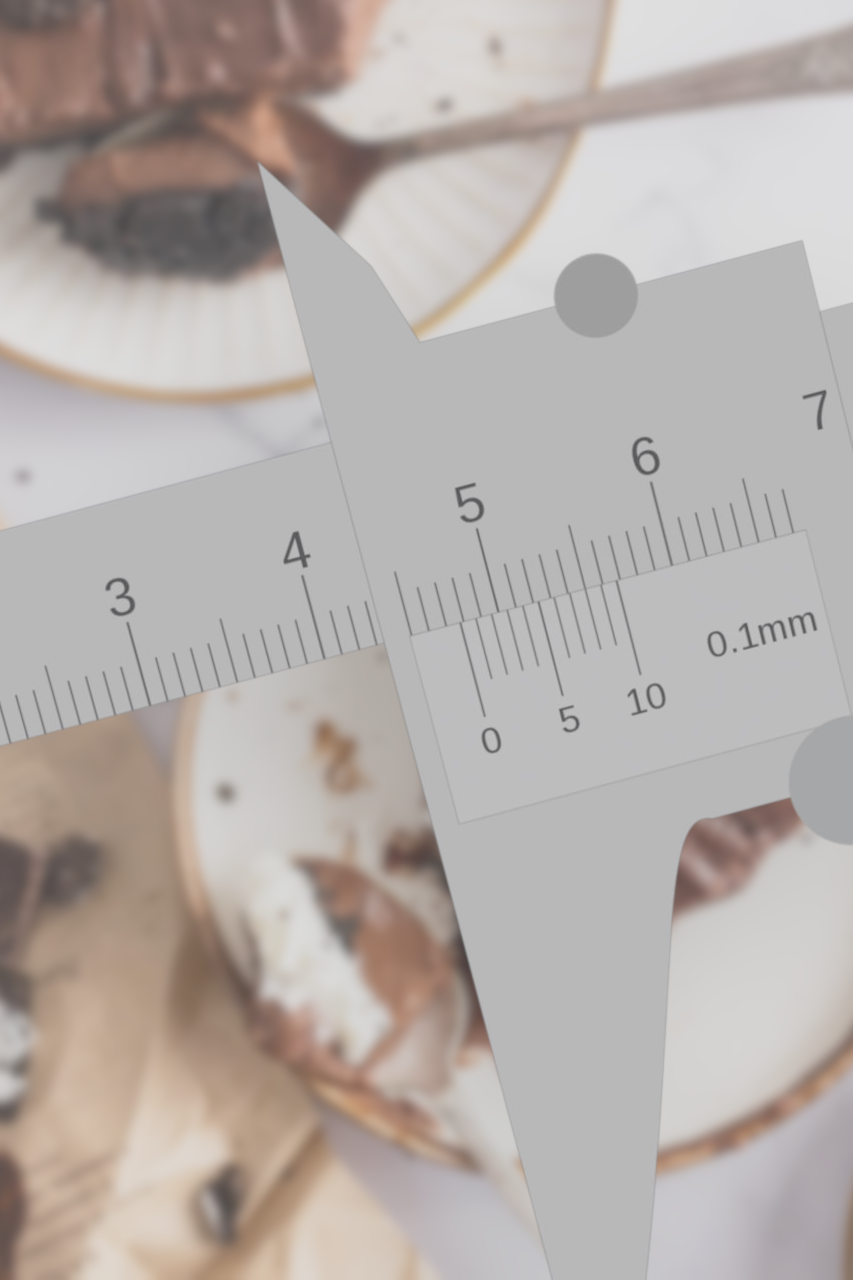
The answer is 47.8 mm
